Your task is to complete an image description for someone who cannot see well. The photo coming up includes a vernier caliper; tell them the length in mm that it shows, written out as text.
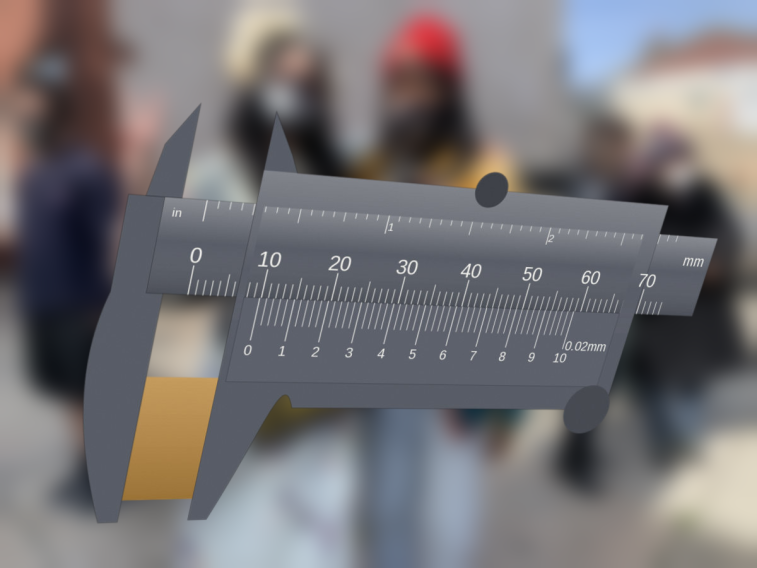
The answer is 9.8 mm
